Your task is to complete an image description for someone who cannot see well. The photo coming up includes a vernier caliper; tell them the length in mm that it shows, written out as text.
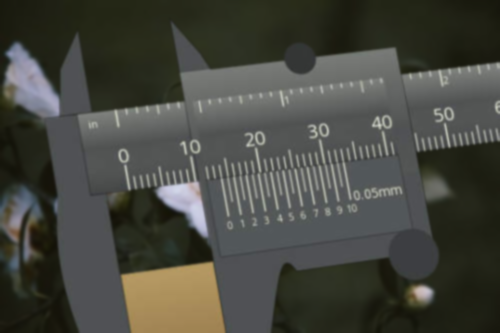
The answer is 14.0 mm
